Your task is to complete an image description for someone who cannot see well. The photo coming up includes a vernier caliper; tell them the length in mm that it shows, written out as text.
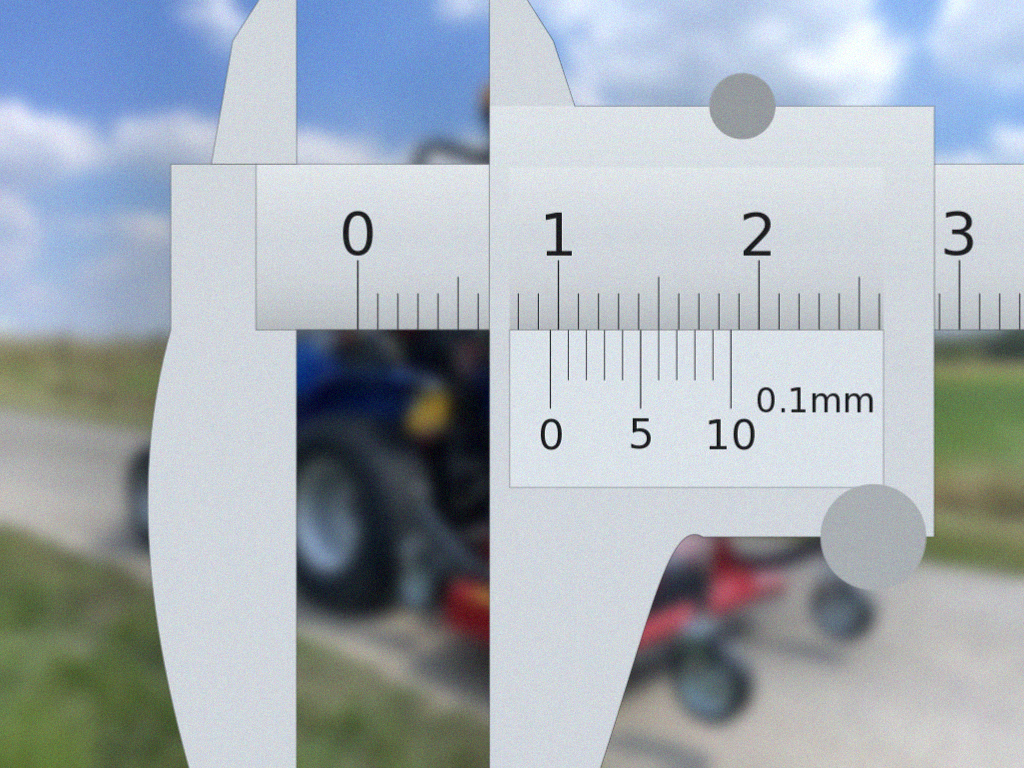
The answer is 9.6 mm
